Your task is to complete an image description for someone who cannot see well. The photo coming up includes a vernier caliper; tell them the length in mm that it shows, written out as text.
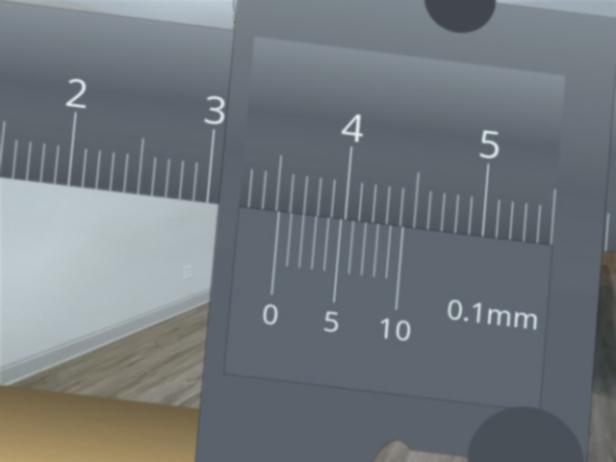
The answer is 35.2 mm
